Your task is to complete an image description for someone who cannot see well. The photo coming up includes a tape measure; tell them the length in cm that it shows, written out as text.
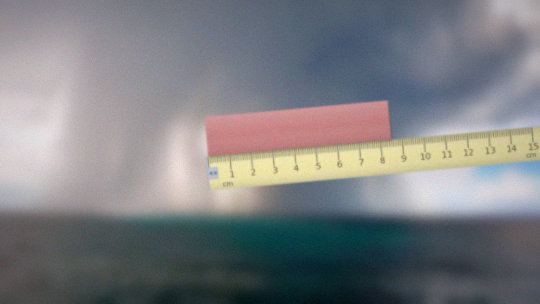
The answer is 8.5 cm
